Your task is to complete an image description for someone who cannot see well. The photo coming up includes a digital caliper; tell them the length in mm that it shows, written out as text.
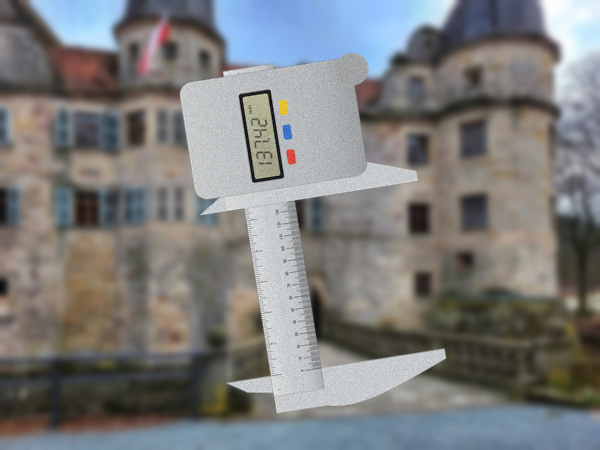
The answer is 137.42 mm
